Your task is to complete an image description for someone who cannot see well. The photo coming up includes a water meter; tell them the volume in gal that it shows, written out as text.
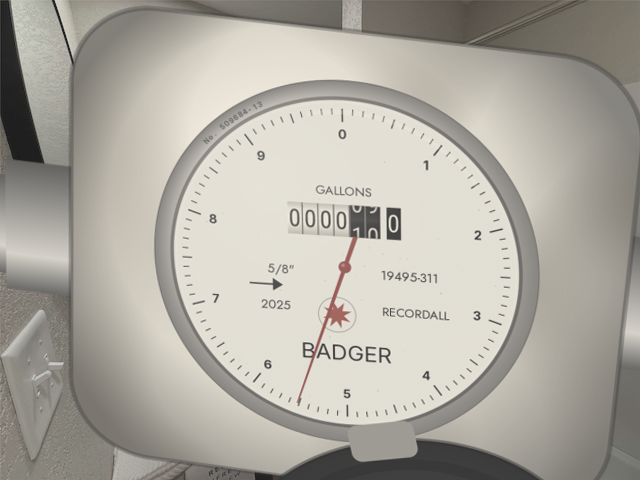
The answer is 95.5 gal
